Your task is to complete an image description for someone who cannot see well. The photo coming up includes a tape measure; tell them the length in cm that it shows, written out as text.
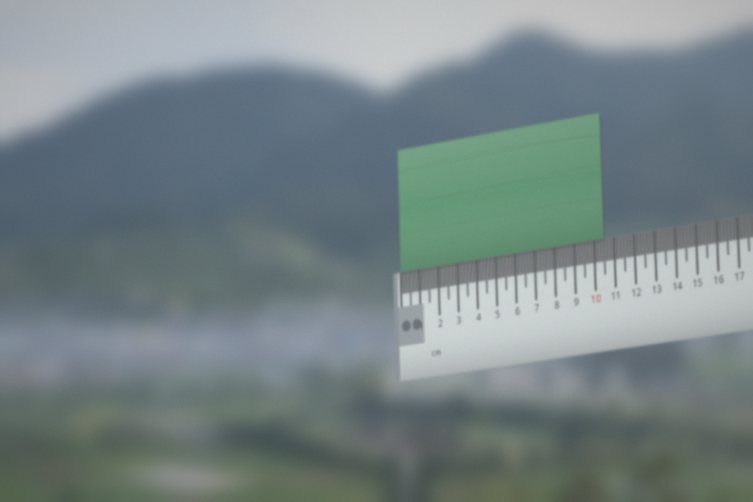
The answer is 10.5 cm
